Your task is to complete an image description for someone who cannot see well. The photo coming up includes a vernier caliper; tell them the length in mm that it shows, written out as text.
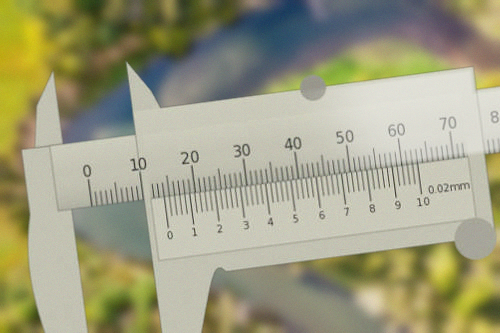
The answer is 14.0 mm
